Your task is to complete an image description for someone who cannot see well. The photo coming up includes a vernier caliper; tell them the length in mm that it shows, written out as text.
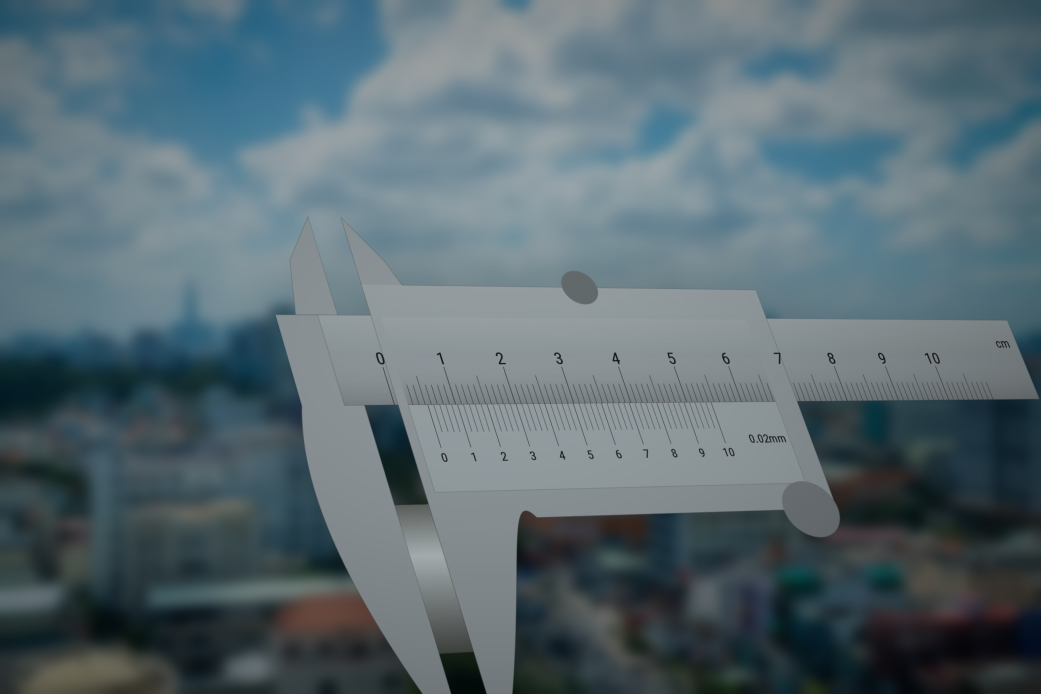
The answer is 5.4 mm
